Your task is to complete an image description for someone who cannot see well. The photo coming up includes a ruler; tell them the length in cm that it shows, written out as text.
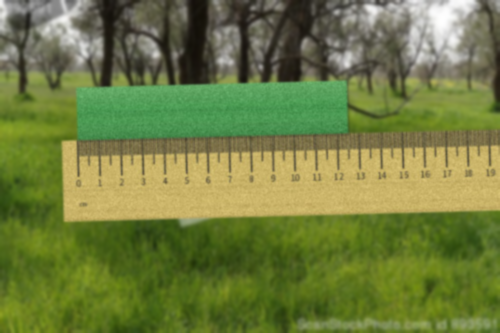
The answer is 12.5 cm
